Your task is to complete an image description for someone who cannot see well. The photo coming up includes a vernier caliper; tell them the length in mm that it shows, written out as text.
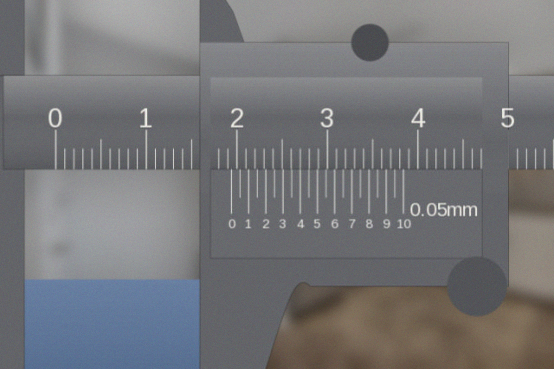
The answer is 19.4 mm
